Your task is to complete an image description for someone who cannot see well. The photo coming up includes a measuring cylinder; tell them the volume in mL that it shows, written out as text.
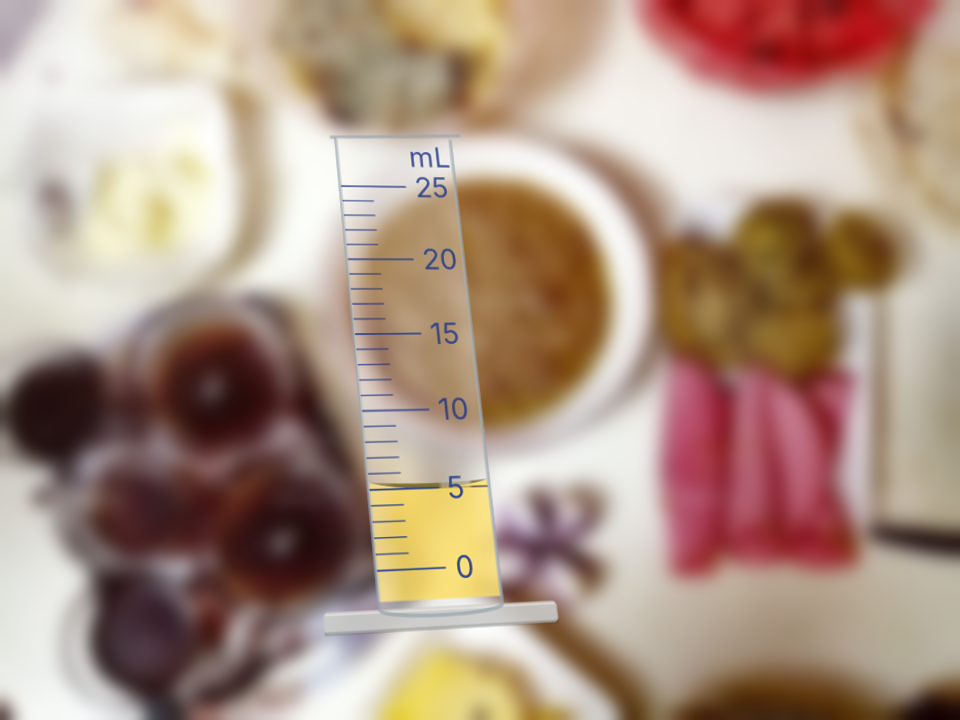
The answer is 5 mL
